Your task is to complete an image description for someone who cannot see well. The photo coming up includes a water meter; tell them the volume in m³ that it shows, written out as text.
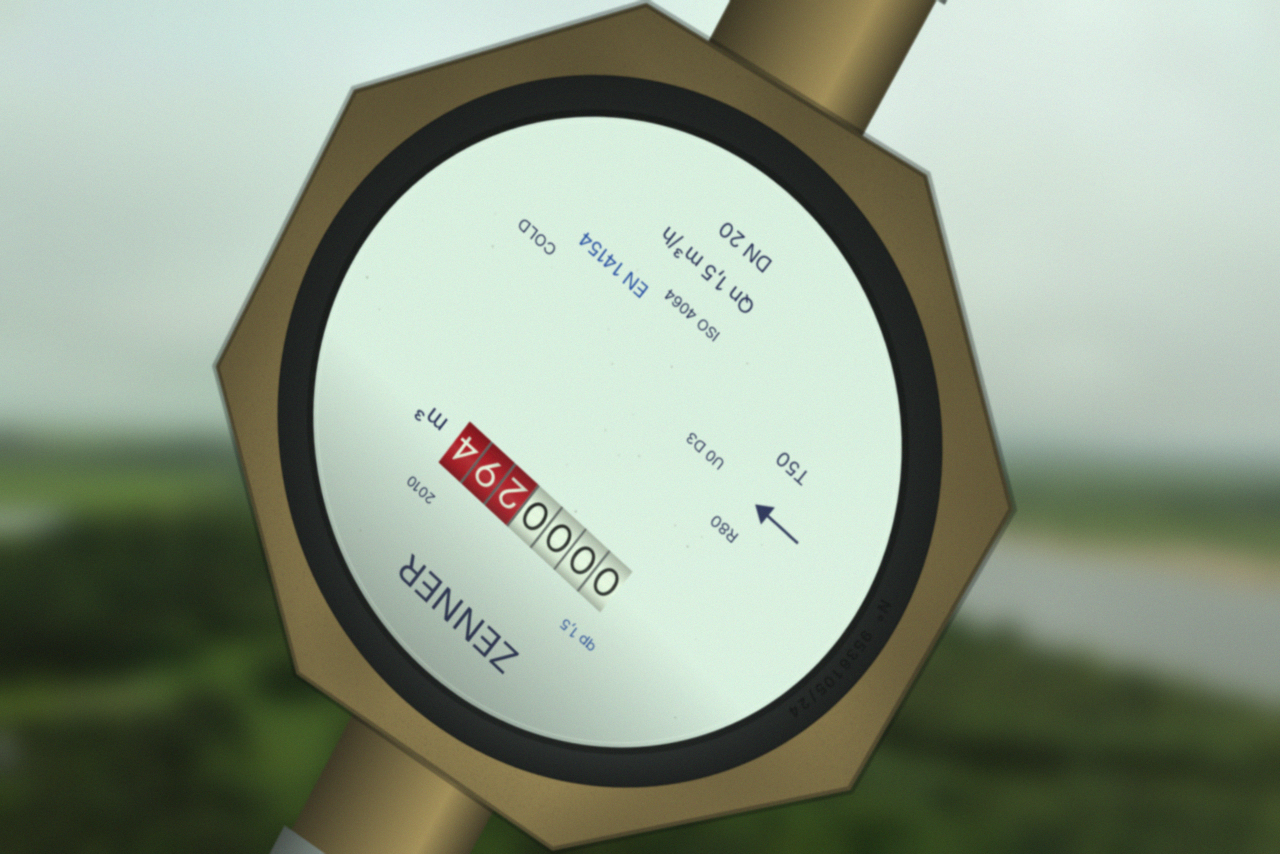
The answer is 0.294 m³
